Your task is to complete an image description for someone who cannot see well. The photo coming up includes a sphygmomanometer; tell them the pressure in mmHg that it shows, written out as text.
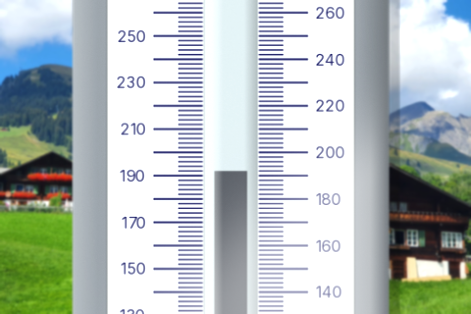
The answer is 192 mmHg
